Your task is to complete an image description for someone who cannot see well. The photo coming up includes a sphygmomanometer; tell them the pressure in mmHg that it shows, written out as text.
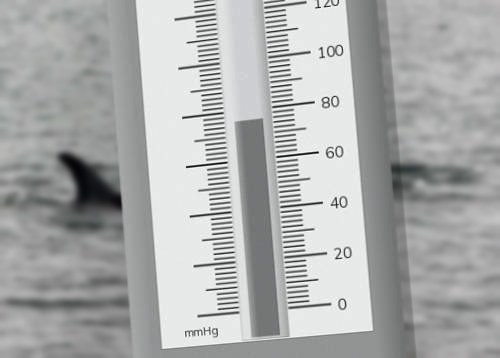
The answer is 76 mmHg
